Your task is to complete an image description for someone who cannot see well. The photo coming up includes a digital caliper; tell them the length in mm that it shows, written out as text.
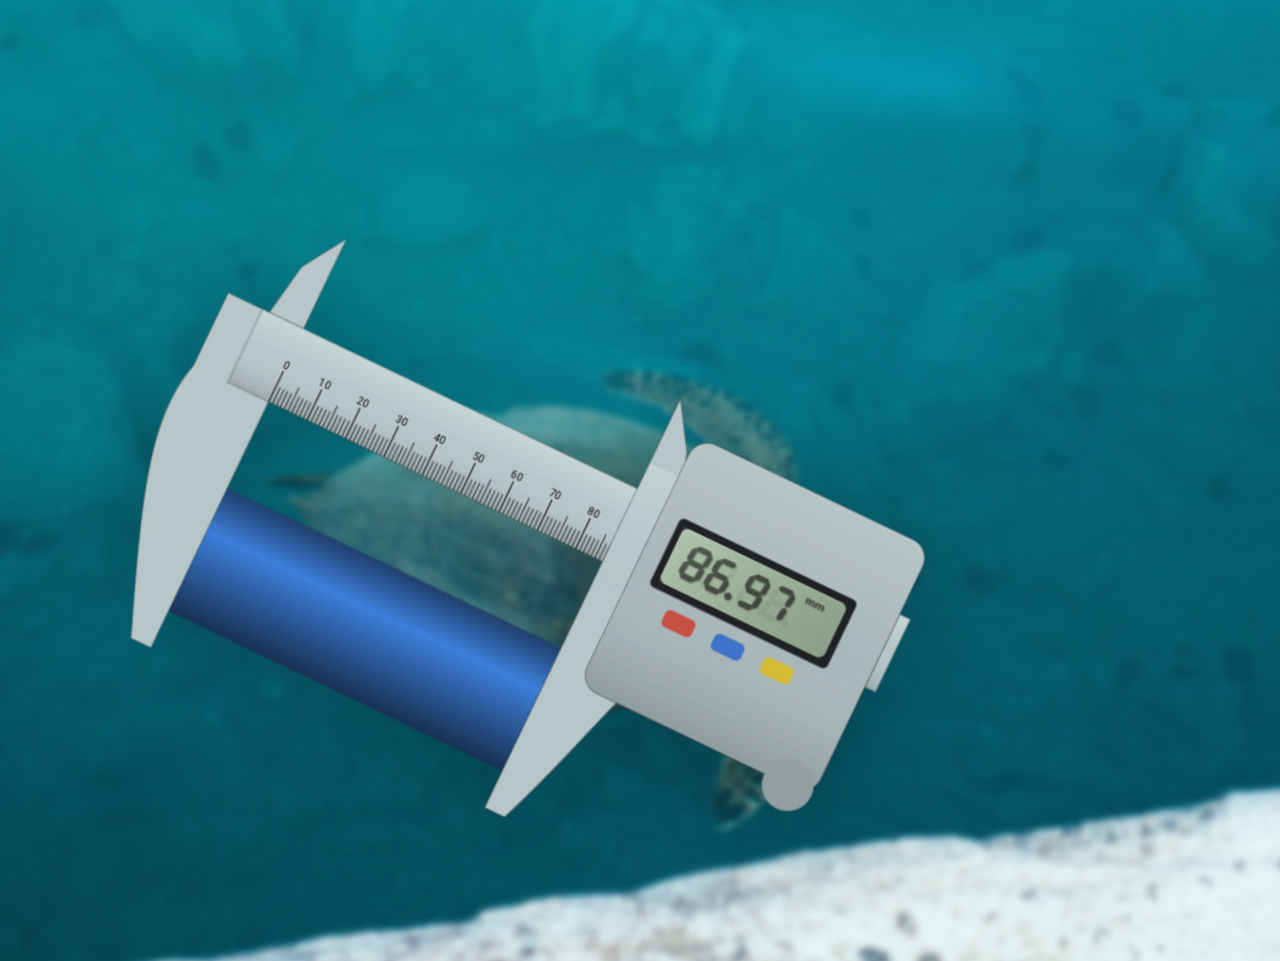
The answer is 86.97 mm
